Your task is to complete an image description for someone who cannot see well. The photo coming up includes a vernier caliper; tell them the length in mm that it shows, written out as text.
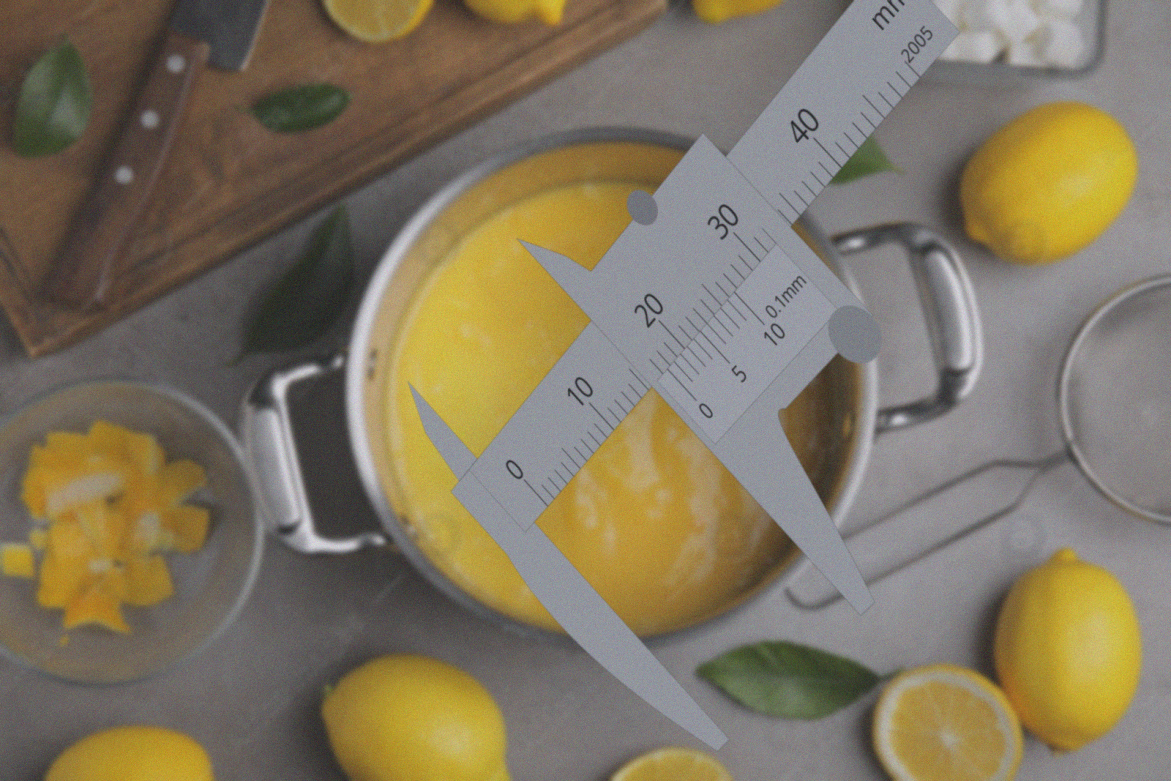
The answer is 17.6 mm
